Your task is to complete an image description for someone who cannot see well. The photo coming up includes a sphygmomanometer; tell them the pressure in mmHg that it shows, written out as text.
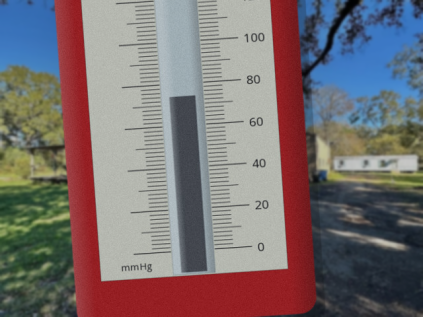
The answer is 74 mmHg
